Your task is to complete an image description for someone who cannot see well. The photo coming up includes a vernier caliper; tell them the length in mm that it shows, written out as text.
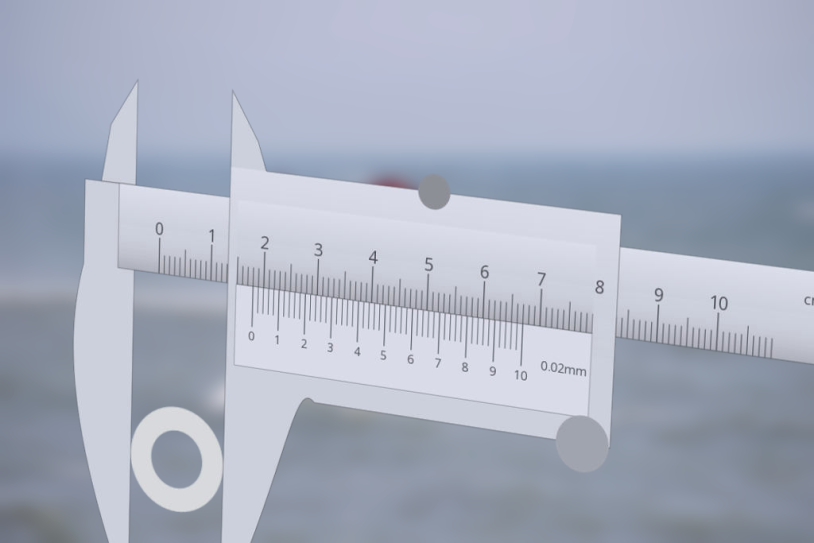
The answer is 18.0 mm
